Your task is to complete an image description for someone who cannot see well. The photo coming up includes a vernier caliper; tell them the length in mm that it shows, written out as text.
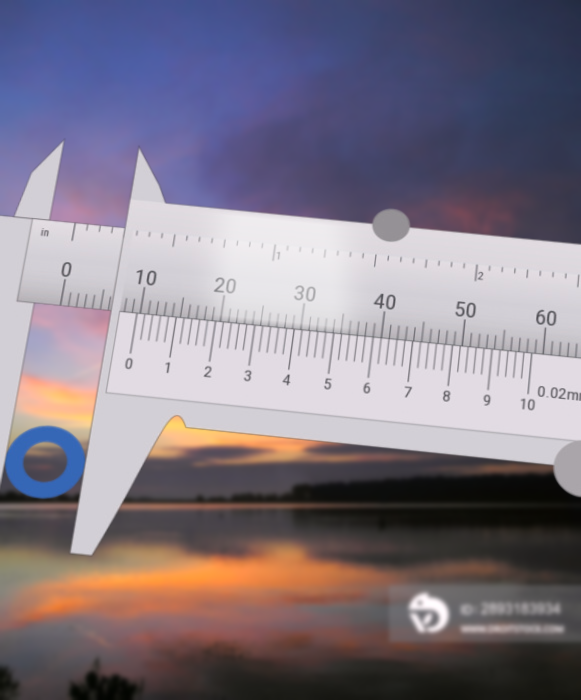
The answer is 9.6 mm
